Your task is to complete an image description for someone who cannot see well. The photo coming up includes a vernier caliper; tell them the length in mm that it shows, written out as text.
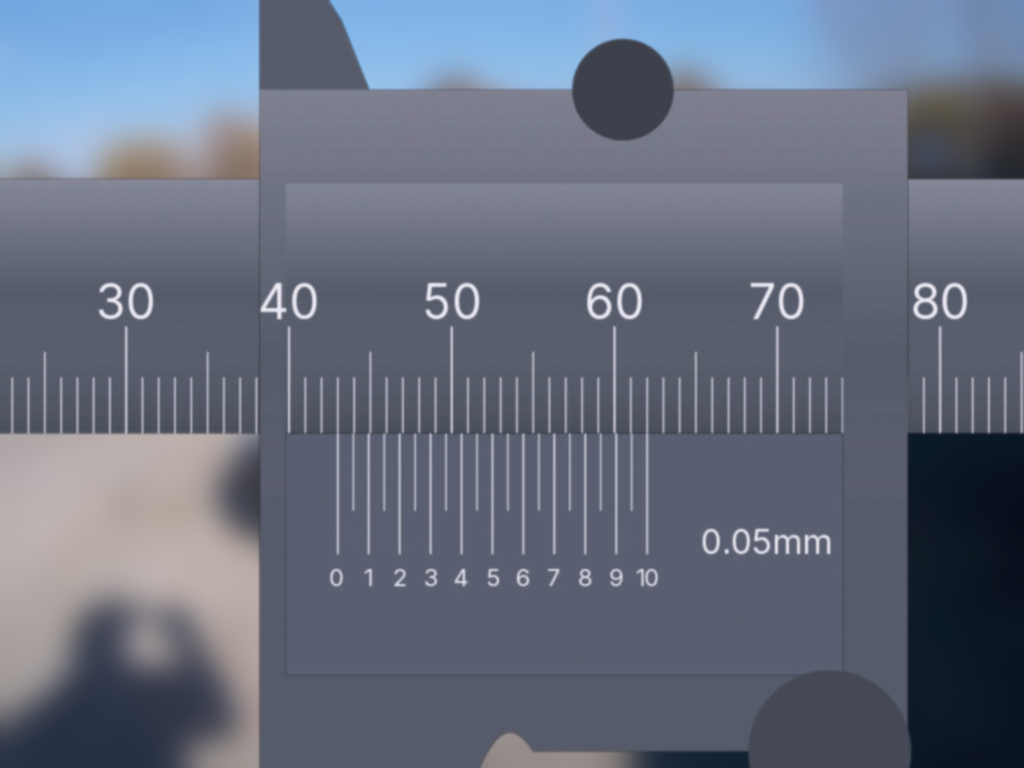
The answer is 43.0 mm
